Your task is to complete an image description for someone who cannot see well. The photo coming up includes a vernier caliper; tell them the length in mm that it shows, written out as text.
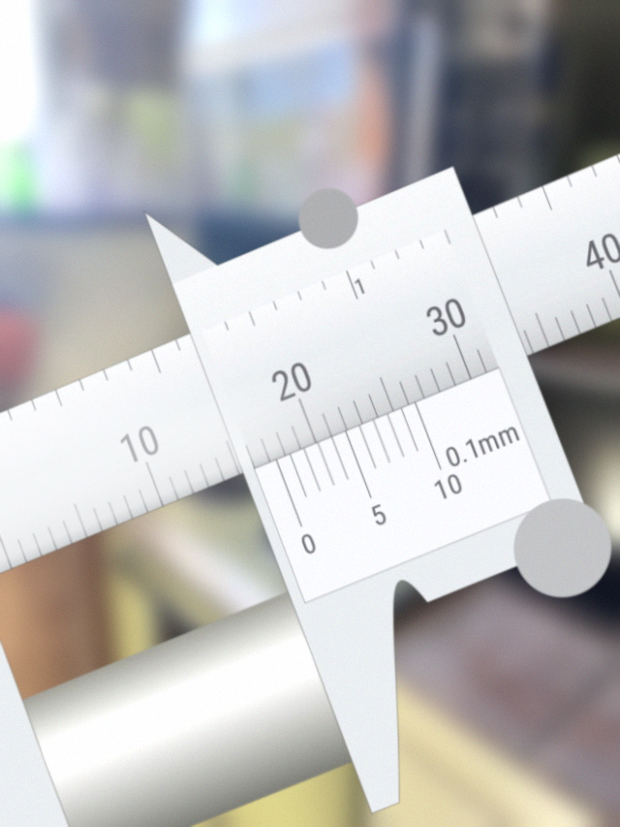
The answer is 17.4 mm
